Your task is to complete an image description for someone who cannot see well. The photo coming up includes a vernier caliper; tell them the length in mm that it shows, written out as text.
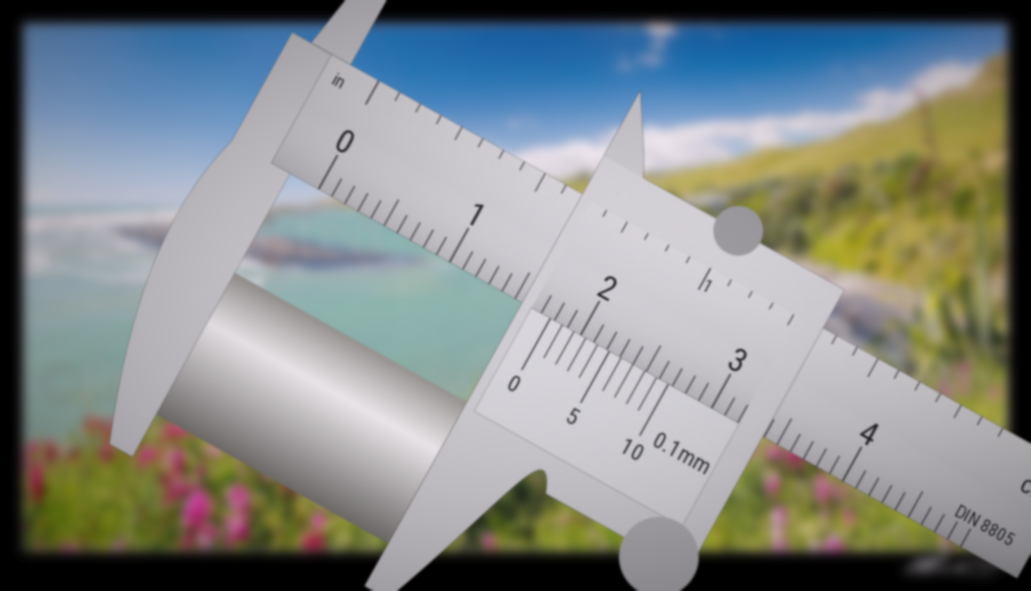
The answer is 17.7 mm
